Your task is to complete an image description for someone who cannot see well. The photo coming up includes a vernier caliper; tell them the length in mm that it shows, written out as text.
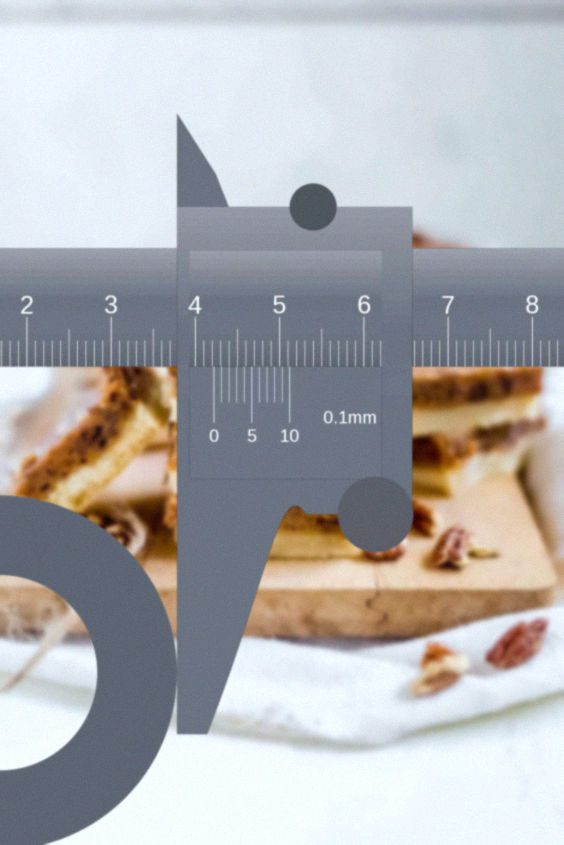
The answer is 42.2 mm
